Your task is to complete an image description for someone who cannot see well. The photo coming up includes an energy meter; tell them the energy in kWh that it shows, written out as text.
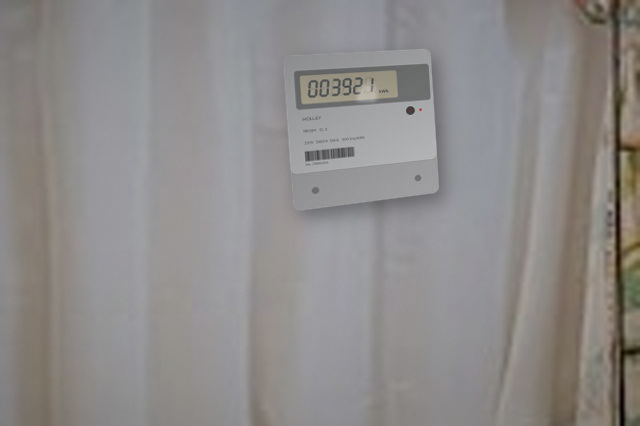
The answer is 3921 kWh
